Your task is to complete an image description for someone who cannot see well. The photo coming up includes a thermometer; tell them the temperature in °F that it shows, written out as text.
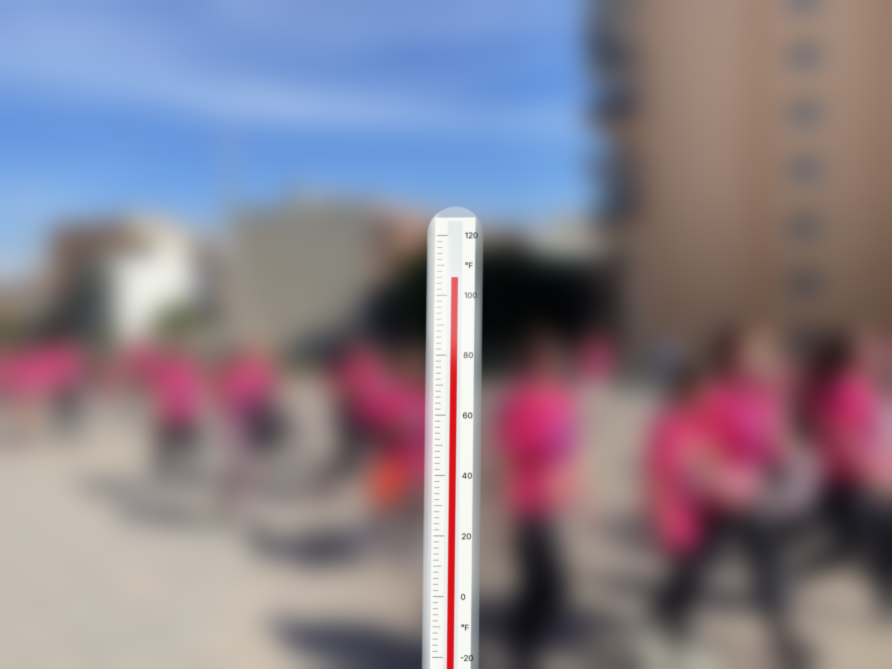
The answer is 106 °F
